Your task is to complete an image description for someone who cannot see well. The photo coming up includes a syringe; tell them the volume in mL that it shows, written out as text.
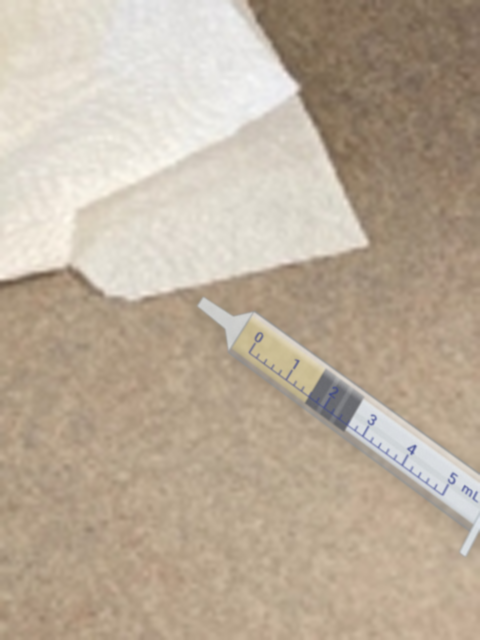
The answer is 1.6 mL
